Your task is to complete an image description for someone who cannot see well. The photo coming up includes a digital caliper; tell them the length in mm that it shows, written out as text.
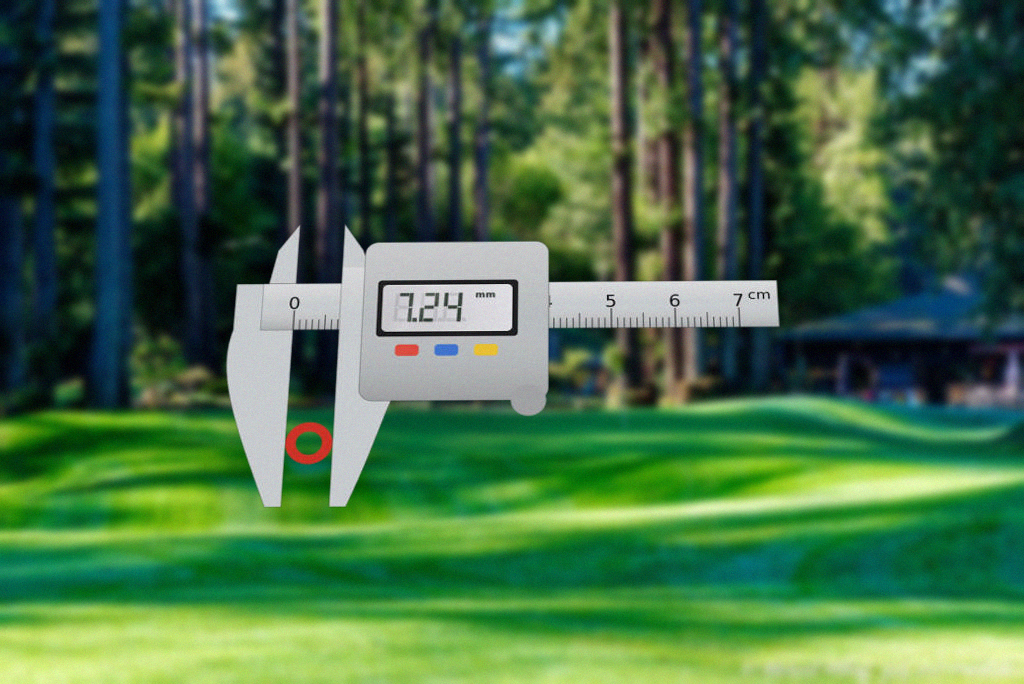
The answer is 7.24 mm
